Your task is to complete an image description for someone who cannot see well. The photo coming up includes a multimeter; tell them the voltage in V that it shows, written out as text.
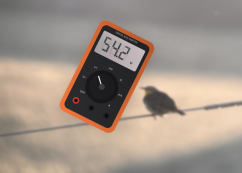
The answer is 54.2 V
